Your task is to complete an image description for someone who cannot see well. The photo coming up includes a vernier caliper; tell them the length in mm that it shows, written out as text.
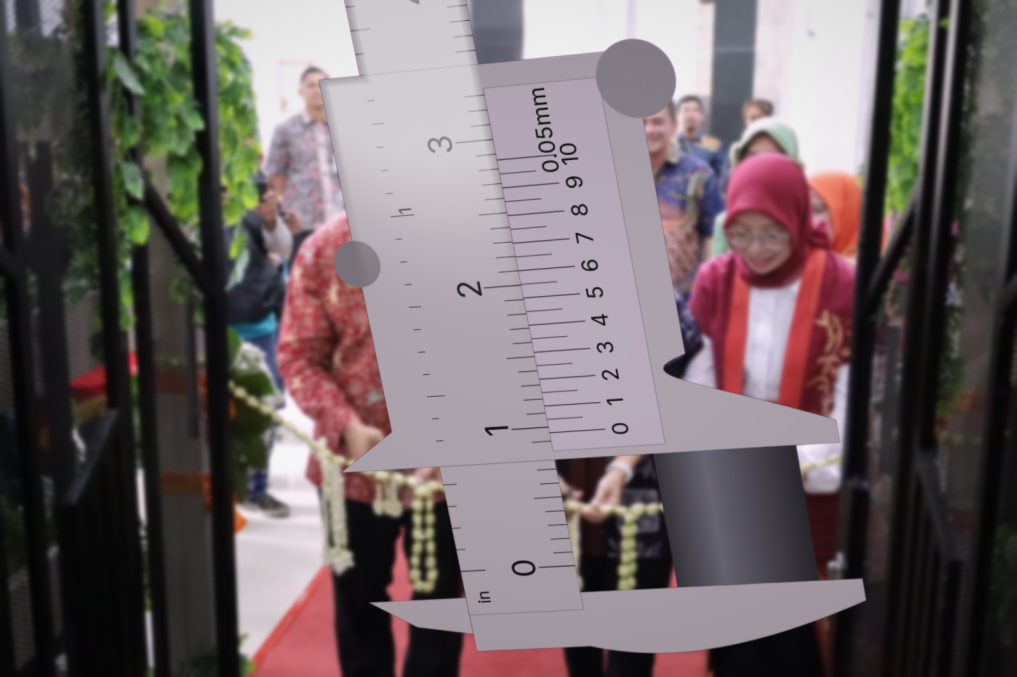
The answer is 9.6 mm
